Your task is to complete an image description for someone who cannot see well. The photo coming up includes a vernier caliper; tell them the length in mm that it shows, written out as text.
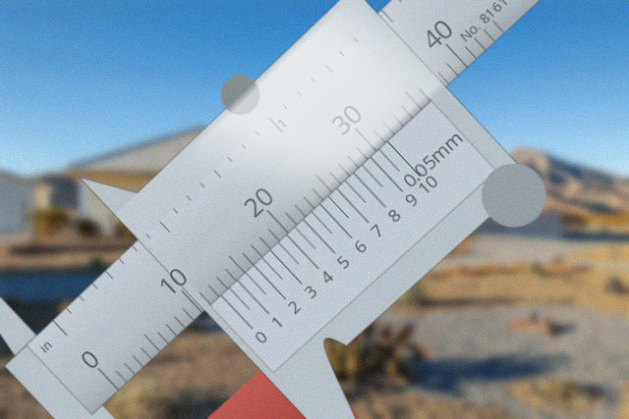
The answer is 12.2 mm
